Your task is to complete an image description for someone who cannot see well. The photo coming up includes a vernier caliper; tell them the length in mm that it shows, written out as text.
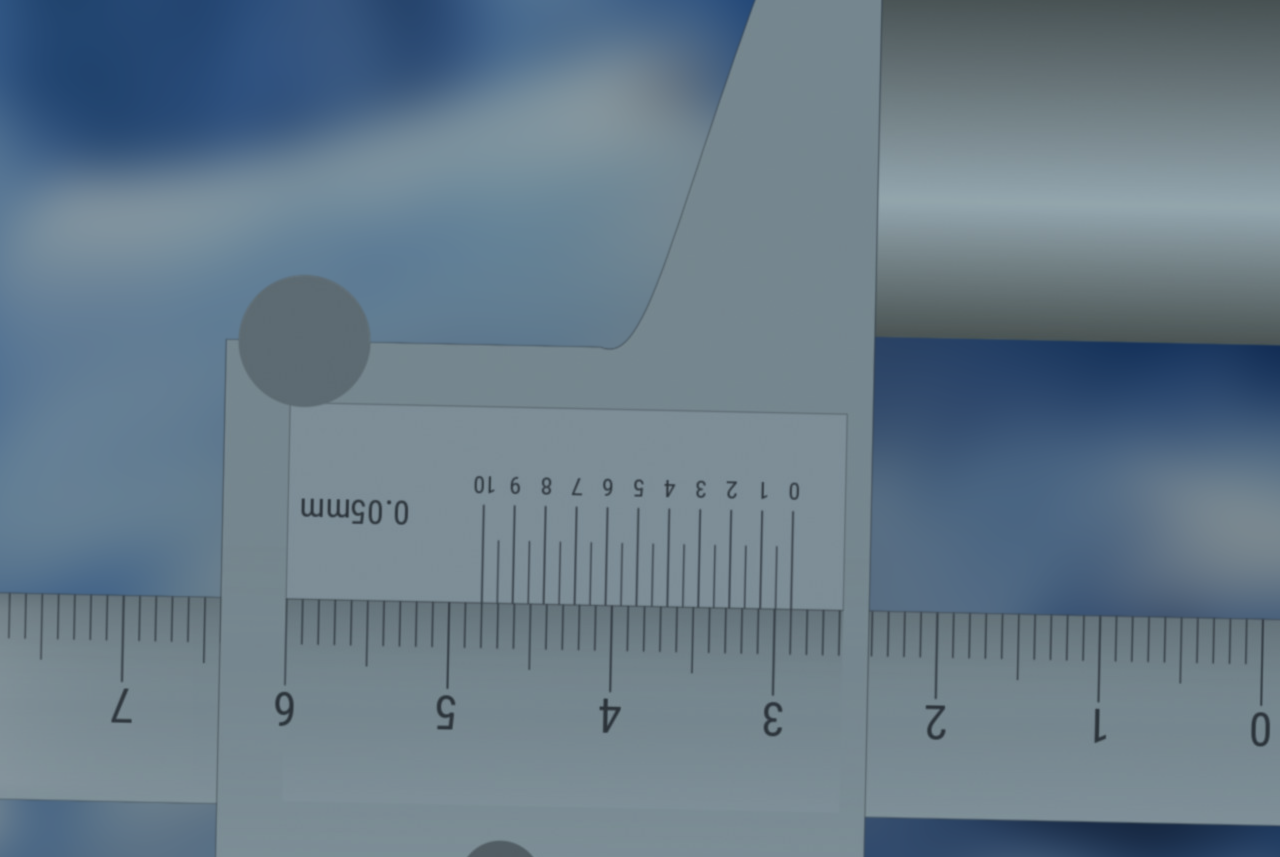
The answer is 29.0 mm
